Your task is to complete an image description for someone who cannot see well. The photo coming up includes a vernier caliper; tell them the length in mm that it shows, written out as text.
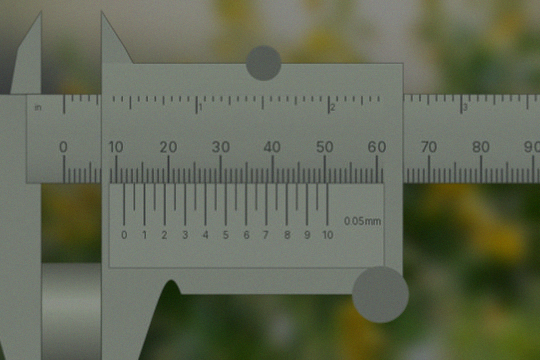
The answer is 11.5 mm
